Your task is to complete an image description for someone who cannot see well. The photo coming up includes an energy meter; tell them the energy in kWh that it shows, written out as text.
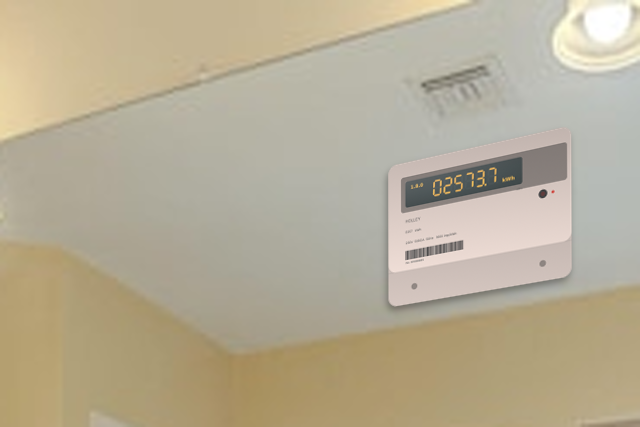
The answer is 2573.7 kWh
